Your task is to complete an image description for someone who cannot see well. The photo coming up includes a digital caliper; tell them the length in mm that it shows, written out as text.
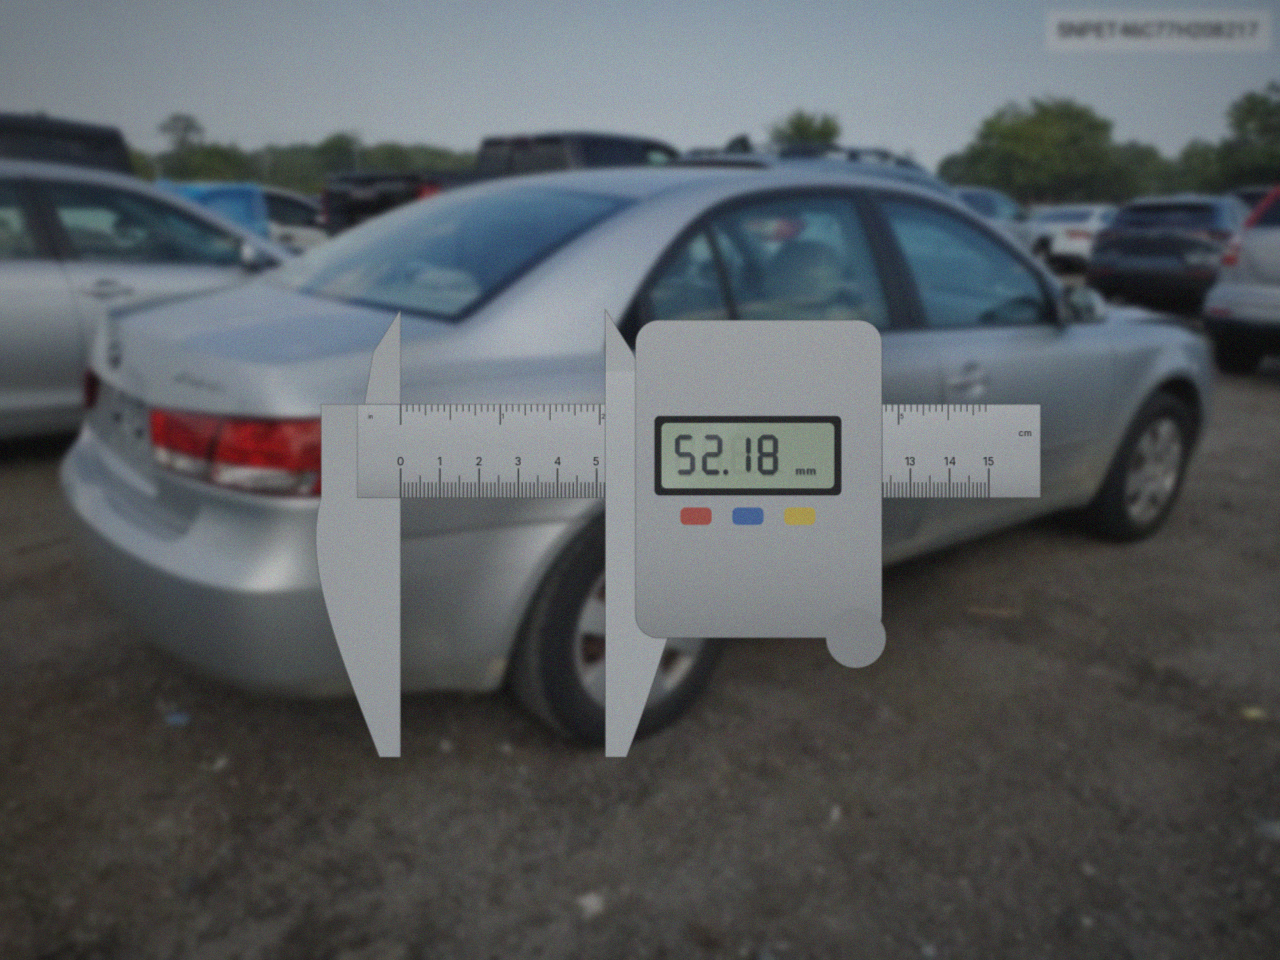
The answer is 52.18 mm
